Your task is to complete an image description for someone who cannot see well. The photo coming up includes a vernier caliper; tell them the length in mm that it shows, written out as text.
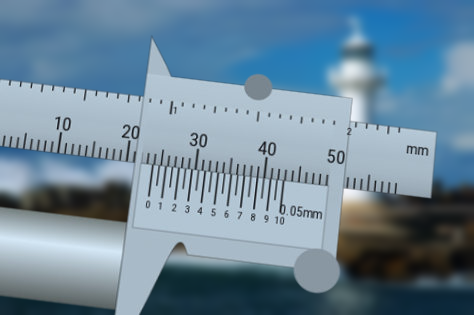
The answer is 23.8 mm
